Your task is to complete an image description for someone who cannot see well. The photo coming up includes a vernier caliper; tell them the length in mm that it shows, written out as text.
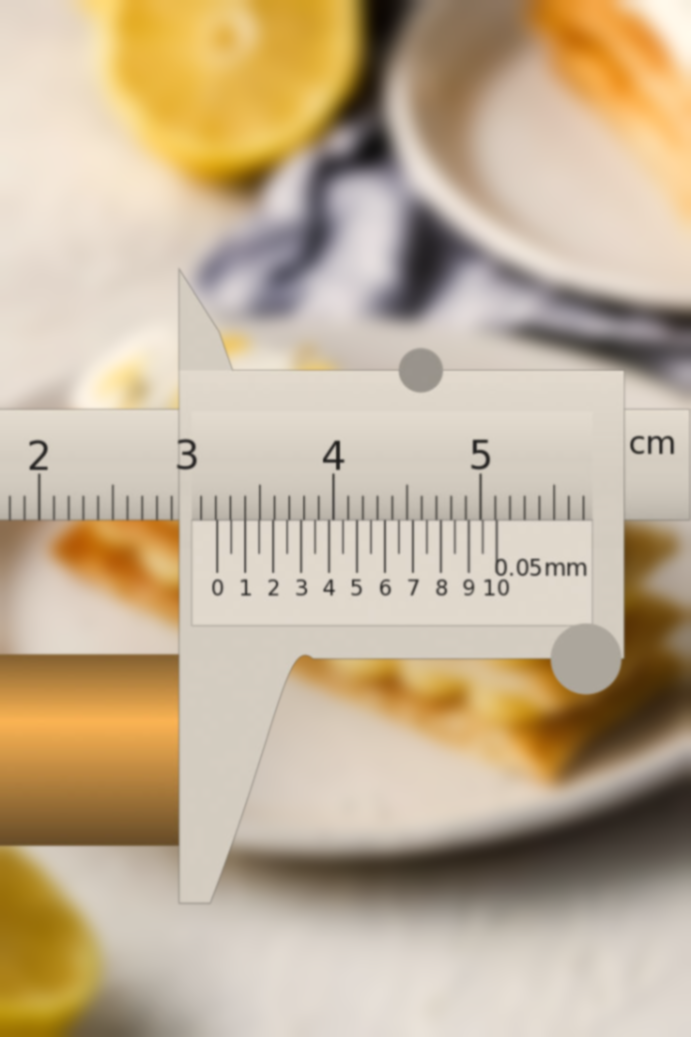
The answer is 32.1 mm
